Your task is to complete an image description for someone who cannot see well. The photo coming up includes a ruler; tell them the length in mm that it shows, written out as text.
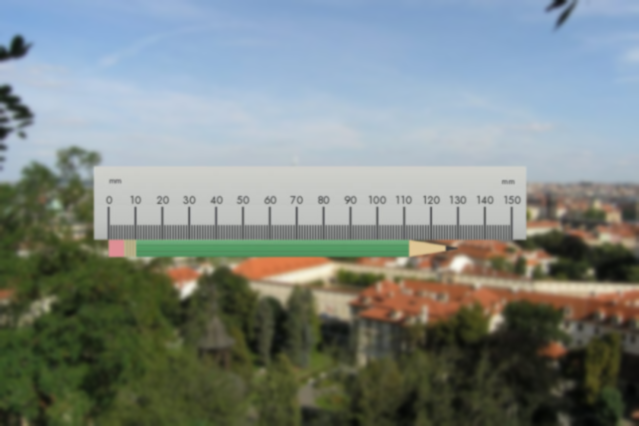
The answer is 130 mm
